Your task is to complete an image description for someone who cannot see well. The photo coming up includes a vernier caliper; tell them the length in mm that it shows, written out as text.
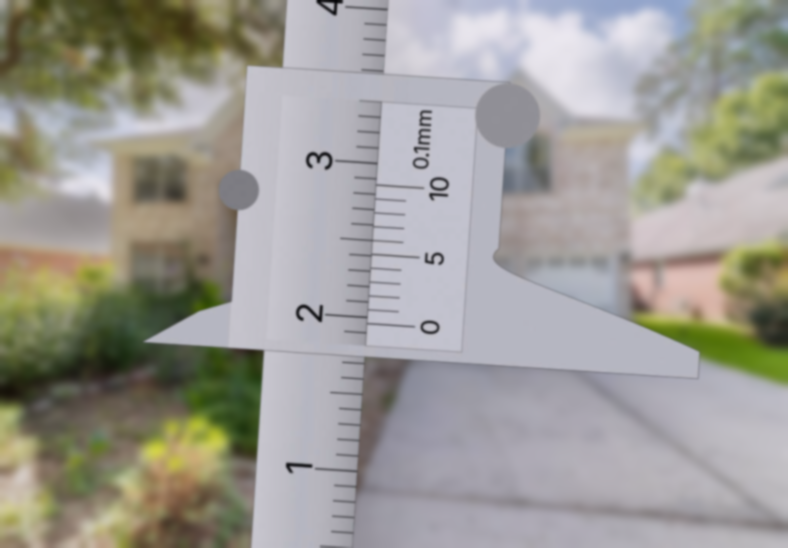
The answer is 19.6 mm
